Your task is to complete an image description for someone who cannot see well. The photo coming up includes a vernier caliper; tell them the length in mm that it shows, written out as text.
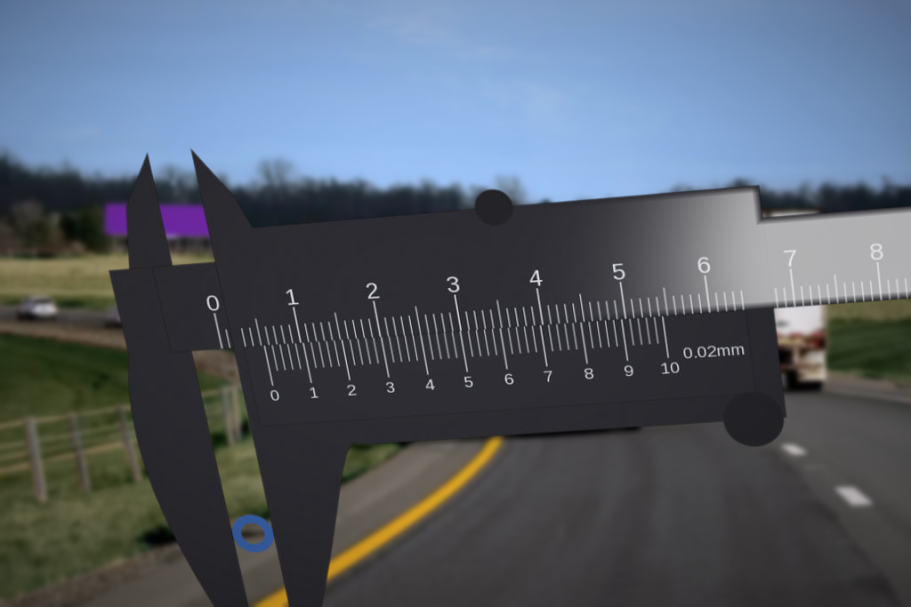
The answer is 5.4 mm
